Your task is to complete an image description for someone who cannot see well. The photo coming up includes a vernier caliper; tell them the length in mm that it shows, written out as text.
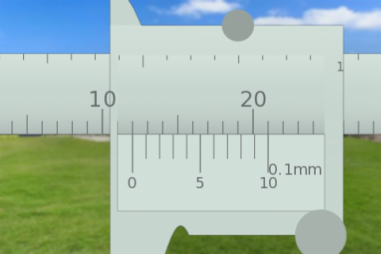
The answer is 12.0 mm
